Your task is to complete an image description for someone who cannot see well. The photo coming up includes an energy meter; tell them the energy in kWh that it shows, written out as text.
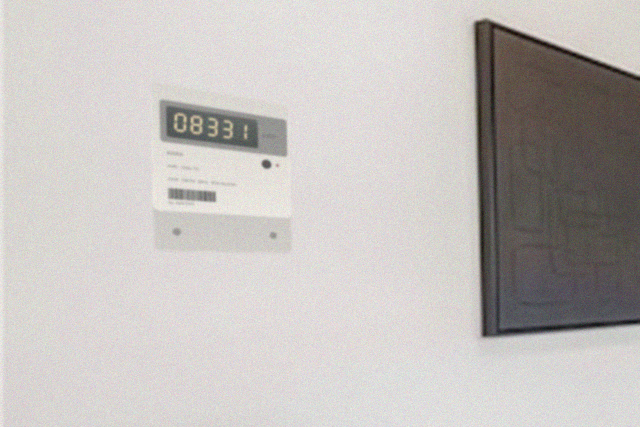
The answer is 8331 kWh
